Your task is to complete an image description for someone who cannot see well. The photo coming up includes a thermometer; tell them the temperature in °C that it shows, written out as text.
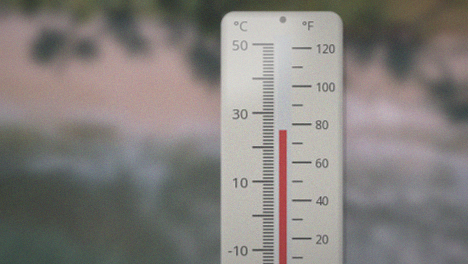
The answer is 25 °C
